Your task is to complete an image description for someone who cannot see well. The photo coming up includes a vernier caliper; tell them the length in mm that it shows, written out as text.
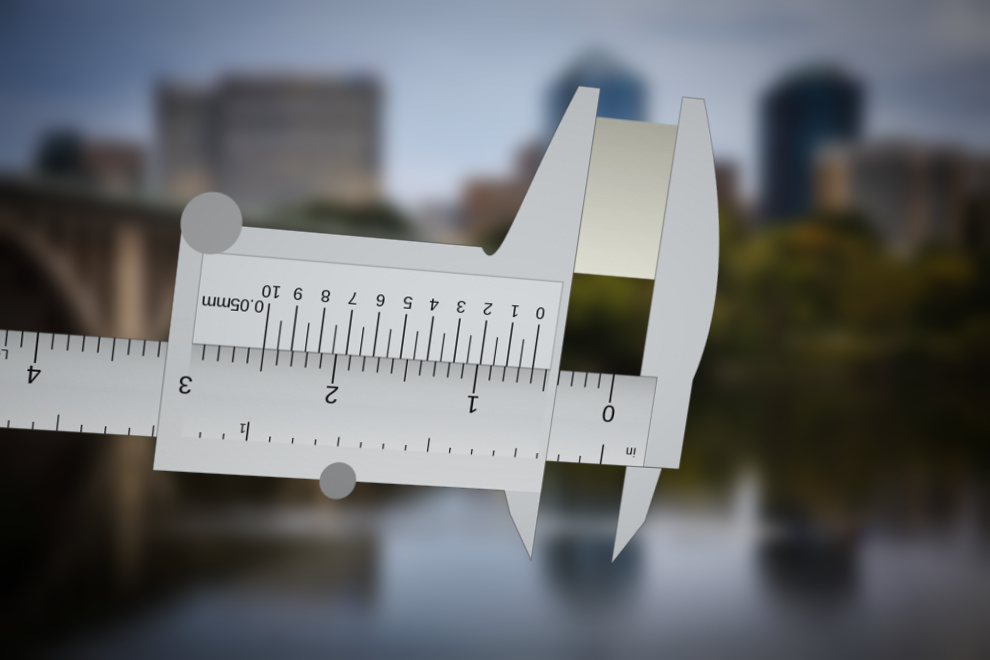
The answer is 6.0 mm
